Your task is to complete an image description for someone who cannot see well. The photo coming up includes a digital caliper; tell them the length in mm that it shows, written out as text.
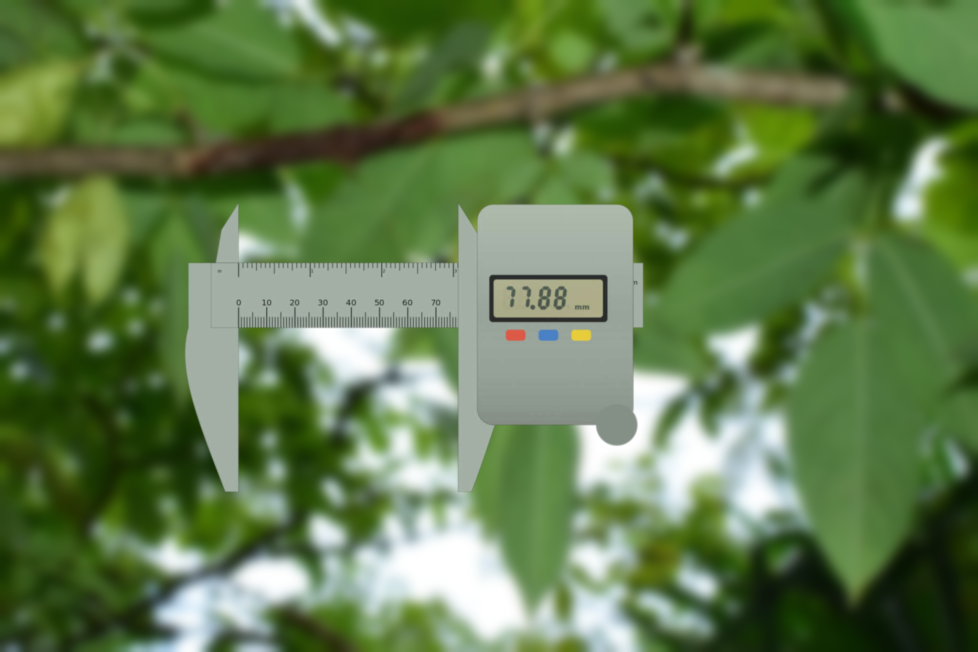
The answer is 77.88 mm
